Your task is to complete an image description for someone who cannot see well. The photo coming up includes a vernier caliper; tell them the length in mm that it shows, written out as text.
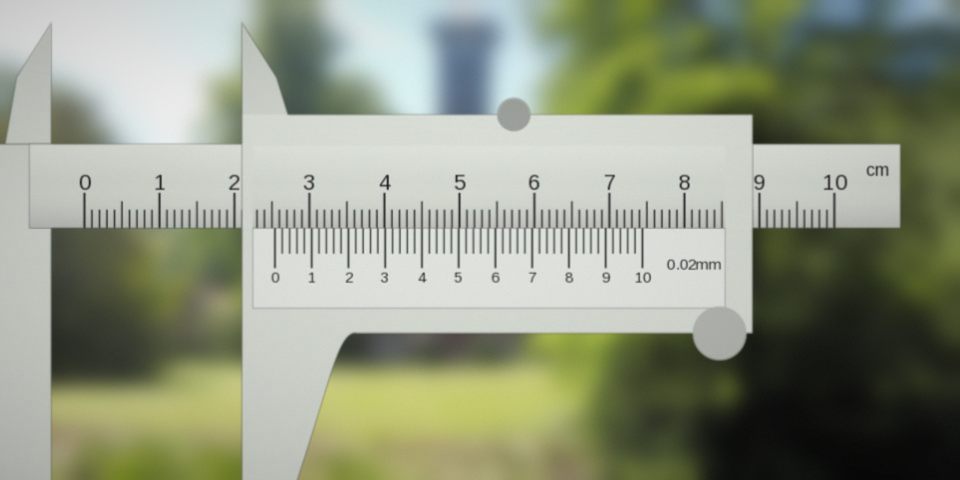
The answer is 25.4 mm
